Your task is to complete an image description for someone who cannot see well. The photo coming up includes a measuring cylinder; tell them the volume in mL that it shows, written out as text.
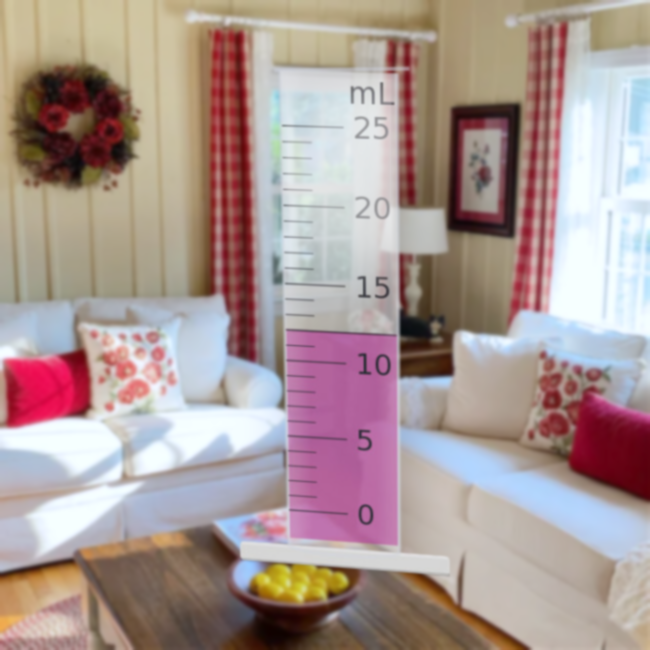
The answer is 12 mL
